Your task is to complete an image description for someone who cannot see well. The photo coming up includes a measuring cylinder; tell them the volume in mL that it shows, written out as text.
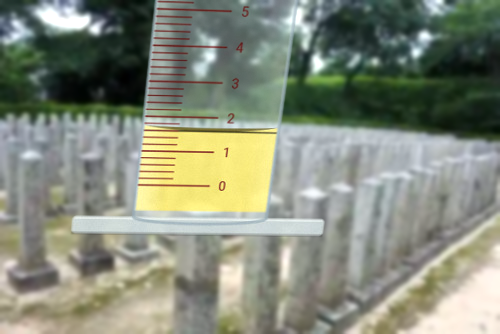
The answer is 1.6 mL
